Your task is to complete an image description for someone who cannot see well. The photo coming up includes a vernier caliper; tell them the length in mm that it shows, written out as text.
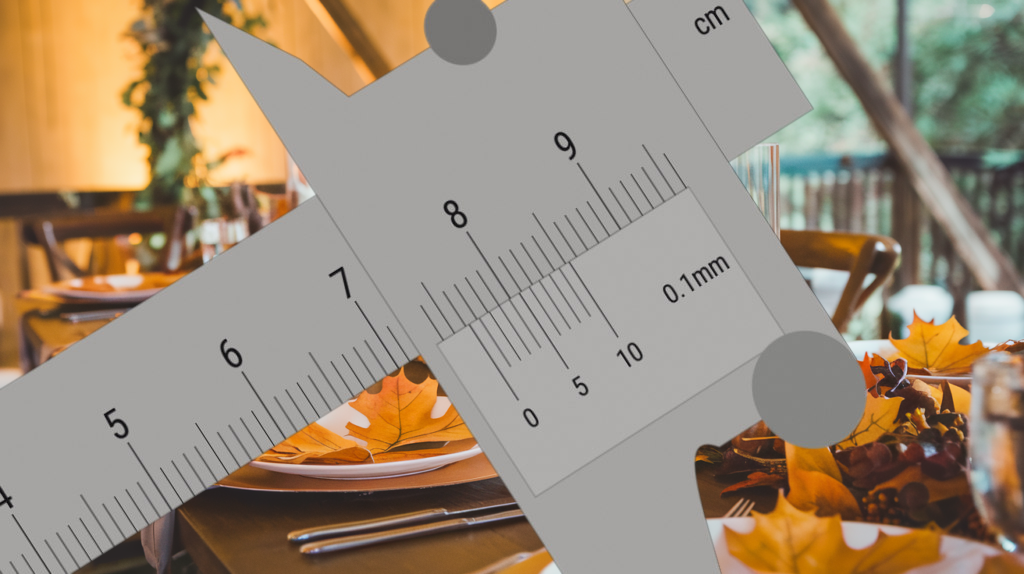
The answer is 76.3 mm
